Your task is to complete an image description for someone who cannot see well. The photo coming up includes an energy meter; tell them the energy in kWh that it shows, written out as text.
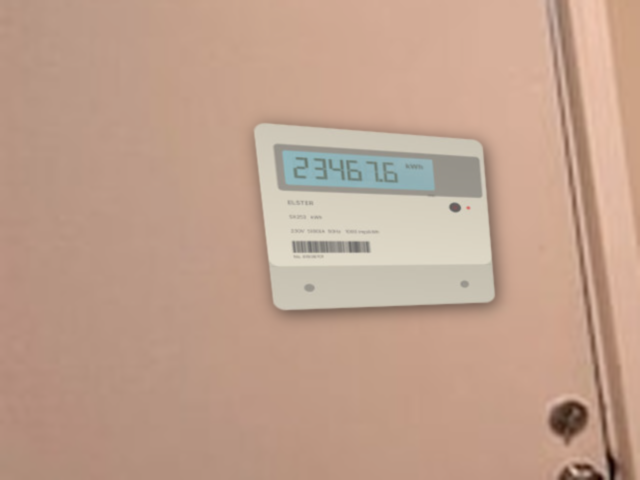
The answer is 23467.6 kWh
